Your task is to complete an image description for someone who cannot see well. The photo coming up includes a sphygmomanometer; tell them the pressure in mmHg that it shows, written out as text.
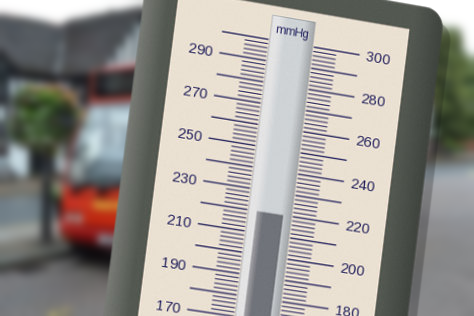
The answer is 220 mmHg
